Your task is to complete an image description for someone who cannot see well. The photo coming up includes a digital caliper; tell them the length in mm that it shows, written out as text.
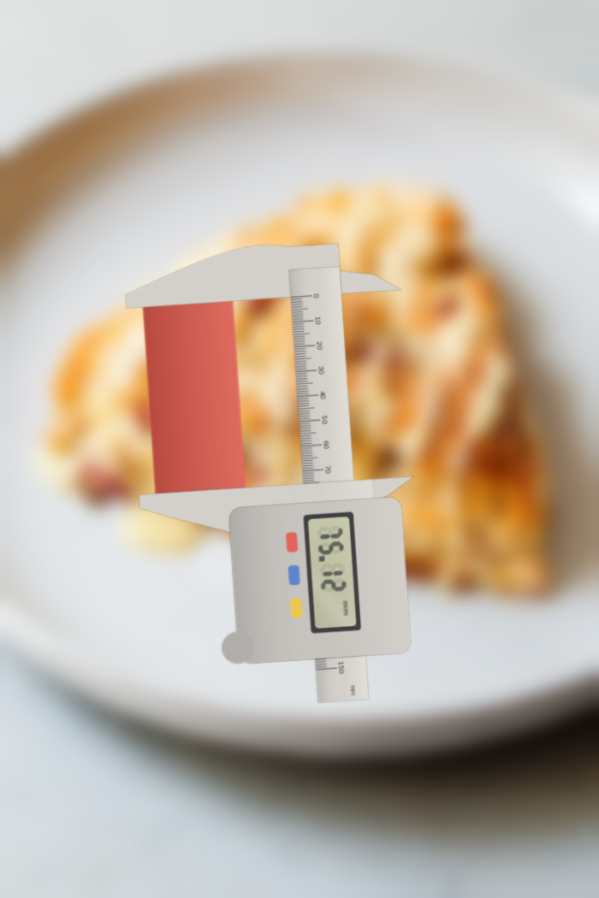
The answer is 75.12 mm
